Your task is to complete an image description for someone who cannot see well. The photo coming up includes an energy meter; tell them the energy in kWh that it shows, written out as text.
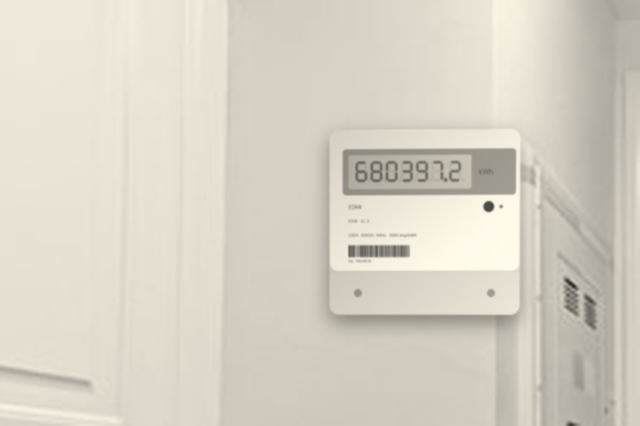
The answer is 680397.2 kWh
